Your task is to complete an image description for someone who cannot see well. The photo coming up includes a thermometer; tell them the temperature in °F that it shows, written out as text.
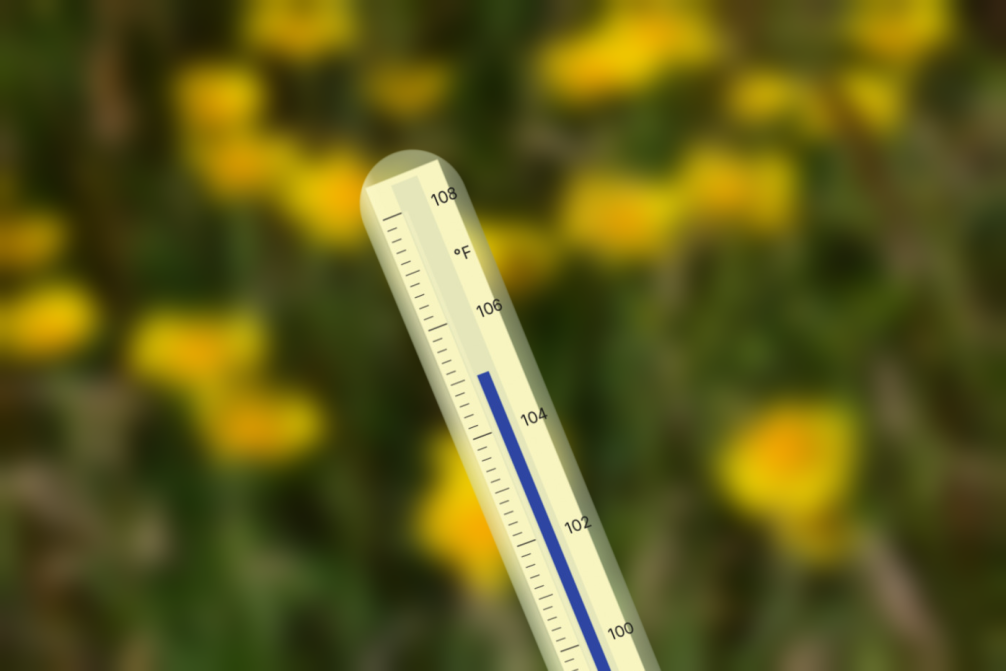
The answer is 105 °F
